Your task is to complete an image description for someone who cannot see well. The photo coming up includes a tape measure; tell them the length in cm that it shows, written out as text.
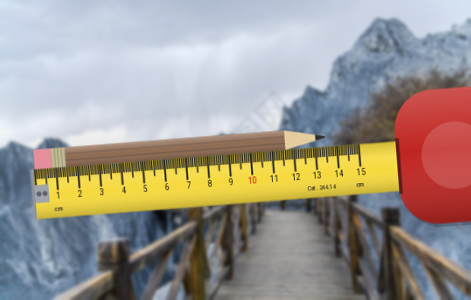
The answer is 13.5 cm
